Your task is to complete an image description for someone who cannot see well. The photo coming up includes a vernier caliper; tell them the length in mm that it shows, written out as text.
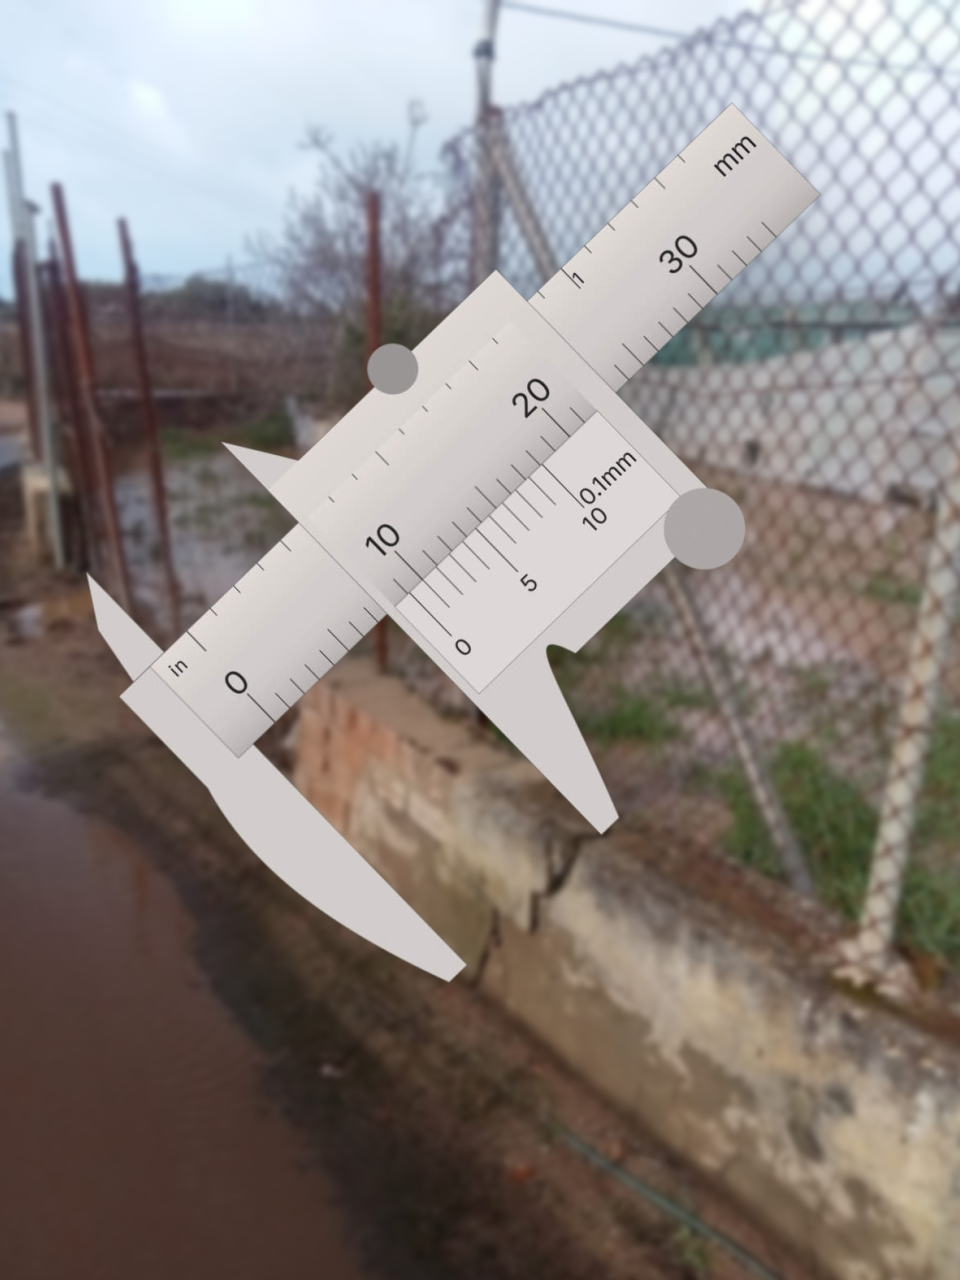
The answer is 9.1 mm
